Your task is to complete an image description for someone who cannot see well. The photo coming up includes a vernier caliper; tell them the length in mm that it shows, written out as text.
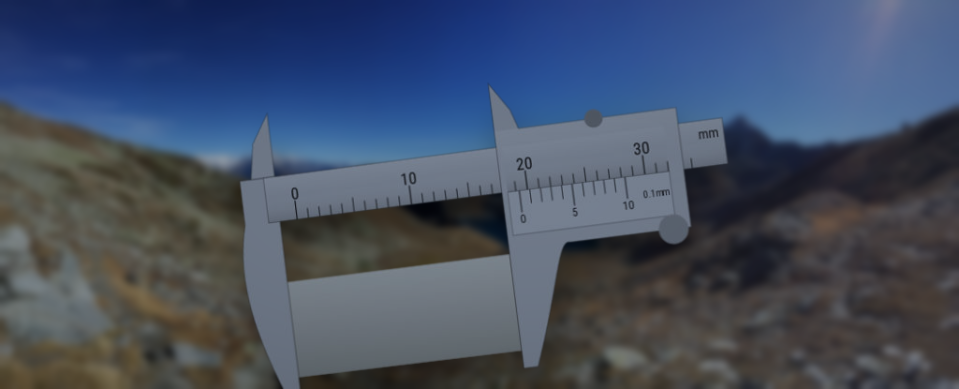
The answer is 19.3 mm
